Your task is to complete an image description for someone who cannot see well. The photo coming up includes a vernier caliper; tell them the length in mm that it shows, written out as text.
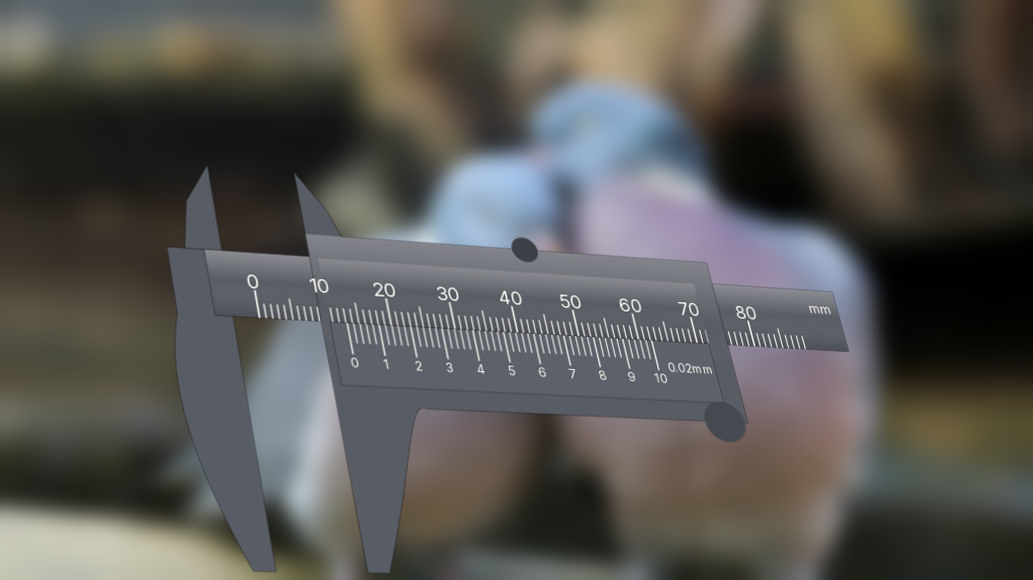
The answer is 13.2 mm
